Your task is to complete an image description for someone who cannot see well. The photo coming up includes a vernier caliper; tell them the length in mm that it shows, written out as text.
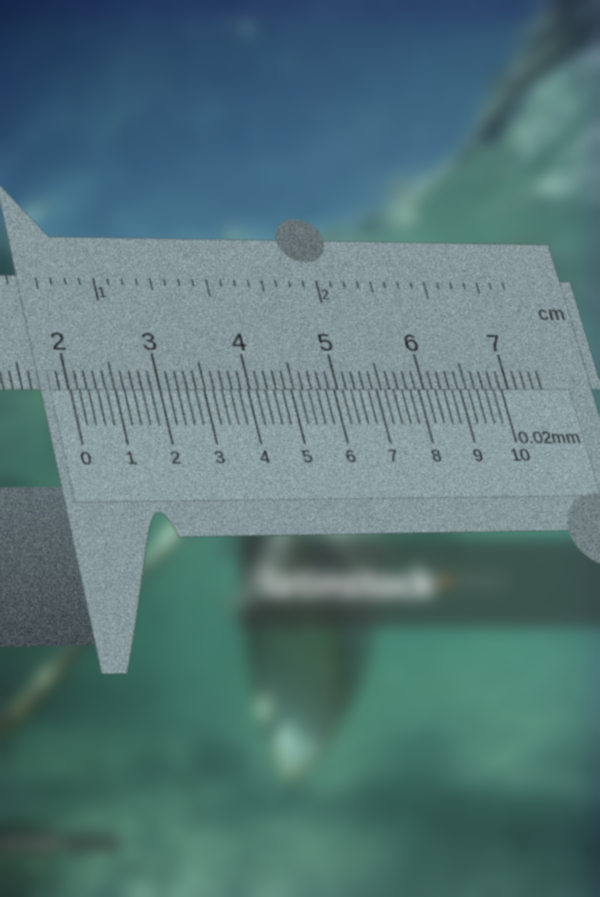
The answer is 20.2 mm
